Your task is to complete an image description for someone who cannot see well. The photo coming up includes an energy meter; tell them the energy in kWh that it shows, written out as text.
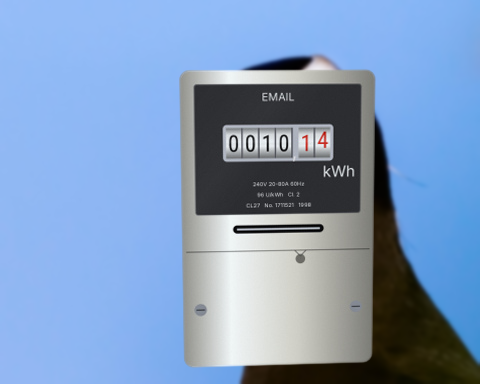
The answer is 10.14 kWh
